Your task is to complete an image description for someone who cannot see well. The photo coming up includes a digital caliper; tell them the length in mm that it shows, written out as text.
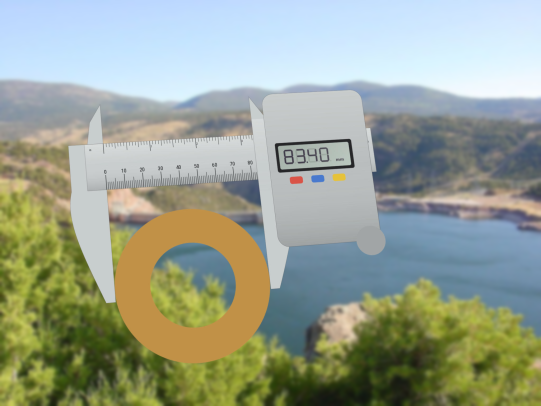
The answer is 83.40 mm
